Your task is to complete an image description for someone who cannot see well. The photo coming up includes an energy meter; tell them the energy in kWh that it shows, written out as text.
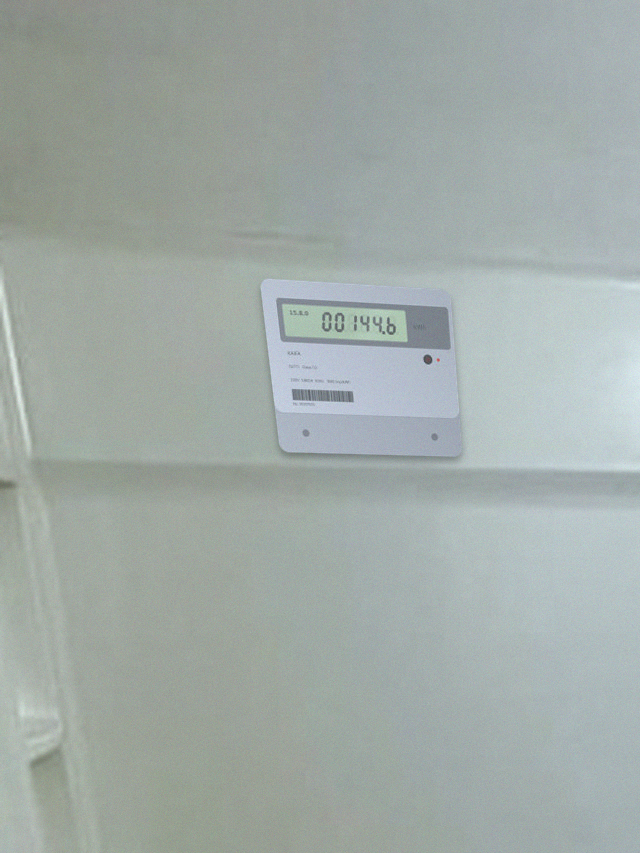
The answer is 144.6 kWh
